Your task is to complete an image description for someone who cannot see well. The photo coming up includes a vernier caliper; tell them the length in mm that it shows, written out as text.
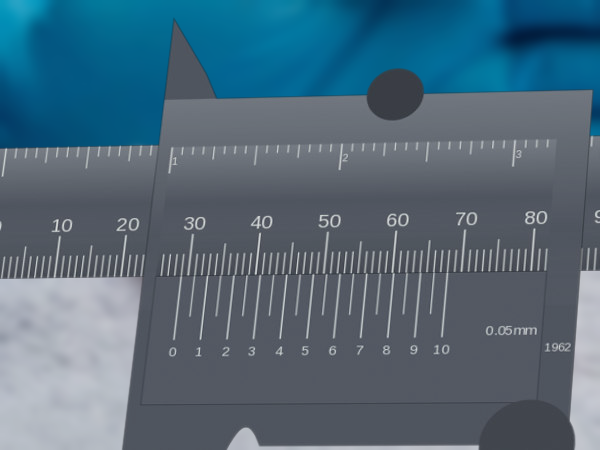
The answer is 29.0 mm
